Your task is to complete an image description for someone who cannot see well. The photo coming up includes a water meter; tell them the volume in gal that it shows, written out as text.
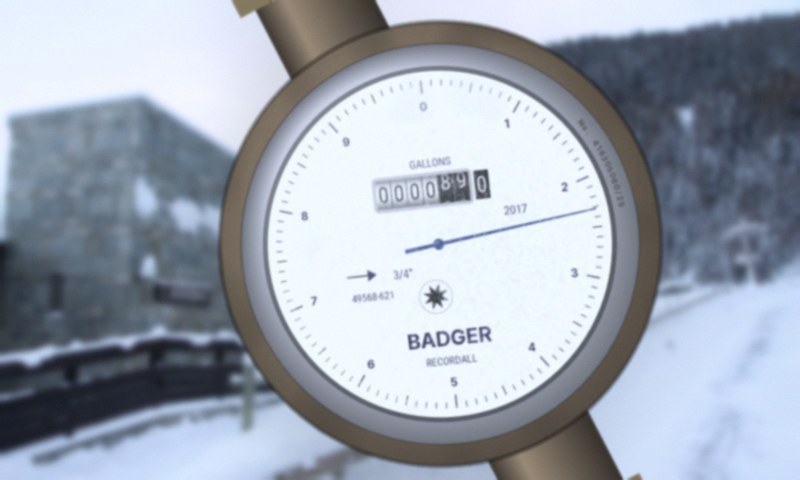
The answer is 892.3 gal
